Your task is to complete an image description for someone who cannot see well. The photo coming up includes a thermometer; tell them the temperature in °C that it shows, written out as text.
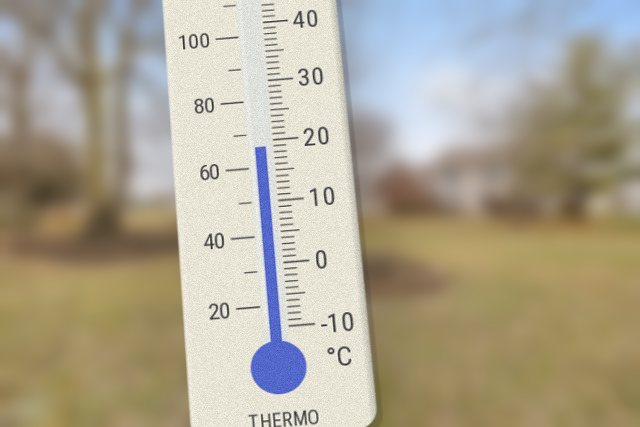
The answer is 19 °C
